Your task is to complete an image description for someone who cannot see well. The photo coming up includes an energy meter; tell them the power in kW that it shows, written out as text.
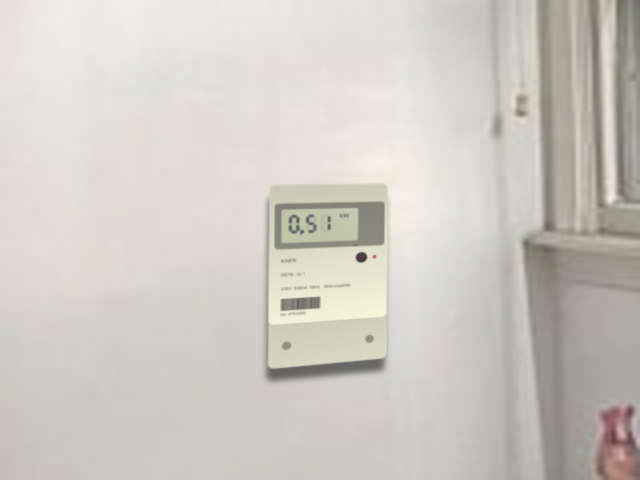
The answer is 0.51 kW
